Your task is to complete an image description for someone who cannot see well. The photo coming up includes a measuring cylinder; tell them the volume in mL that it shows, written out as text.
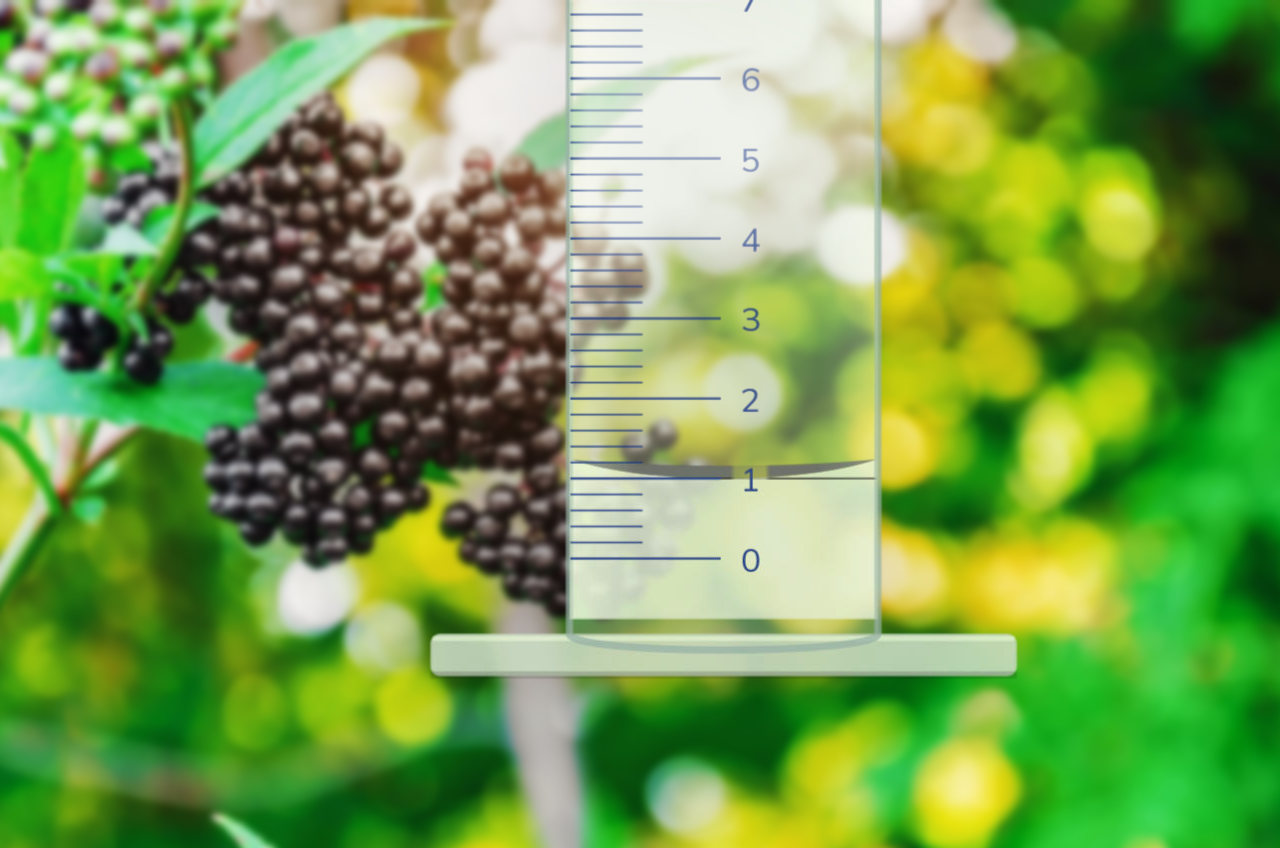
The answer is 1 mL
